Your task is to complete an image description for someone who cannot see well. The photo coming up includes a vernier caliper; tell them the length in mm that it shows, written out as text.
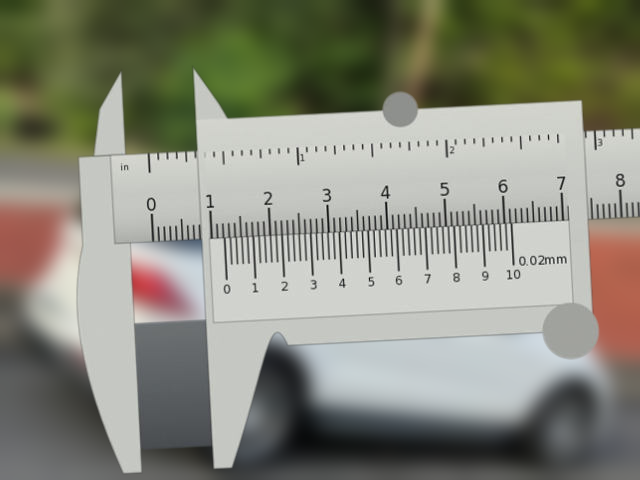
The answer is 12.2 mm
